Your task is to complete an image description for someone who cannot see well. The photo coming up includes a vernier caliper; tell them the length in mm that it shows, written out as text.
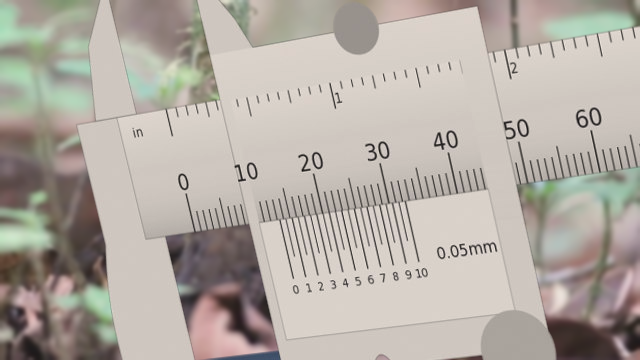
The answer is 13.4 mm
